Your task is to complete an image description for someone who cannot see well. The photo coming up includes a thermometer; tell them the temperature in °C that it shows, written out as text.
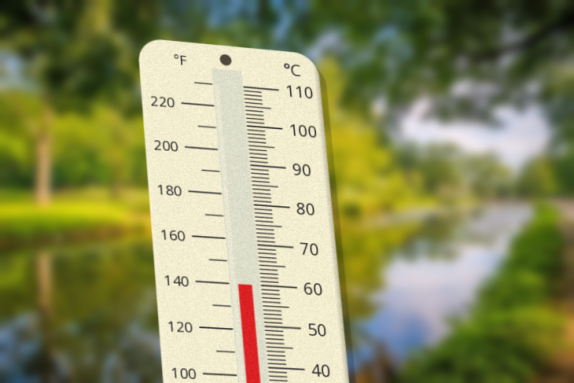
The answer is 60 °C
